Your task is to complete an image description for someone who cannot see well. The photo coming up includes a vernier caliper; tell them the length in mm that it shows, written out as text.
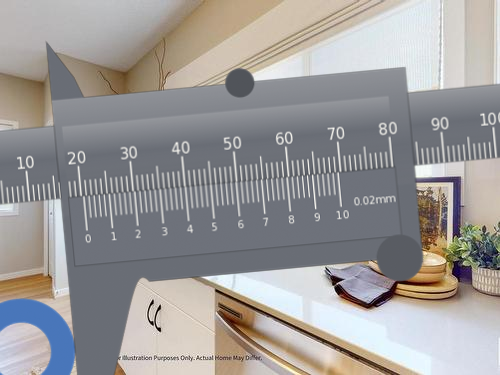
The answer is 20.5 mm
